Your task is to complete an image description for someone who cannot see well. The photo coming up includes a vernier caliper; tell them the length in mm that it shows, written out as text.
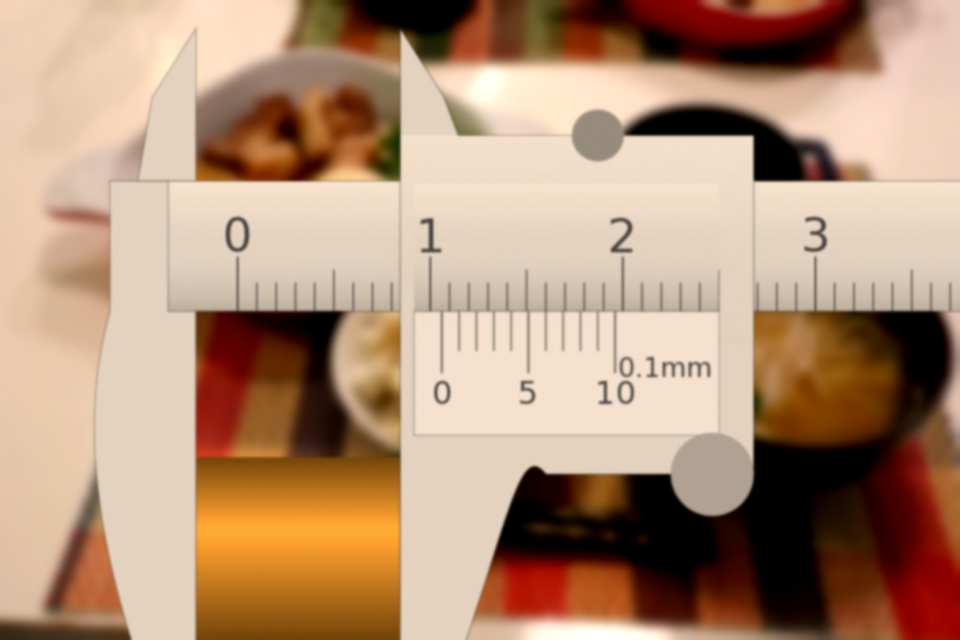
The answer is 10.6 mm
